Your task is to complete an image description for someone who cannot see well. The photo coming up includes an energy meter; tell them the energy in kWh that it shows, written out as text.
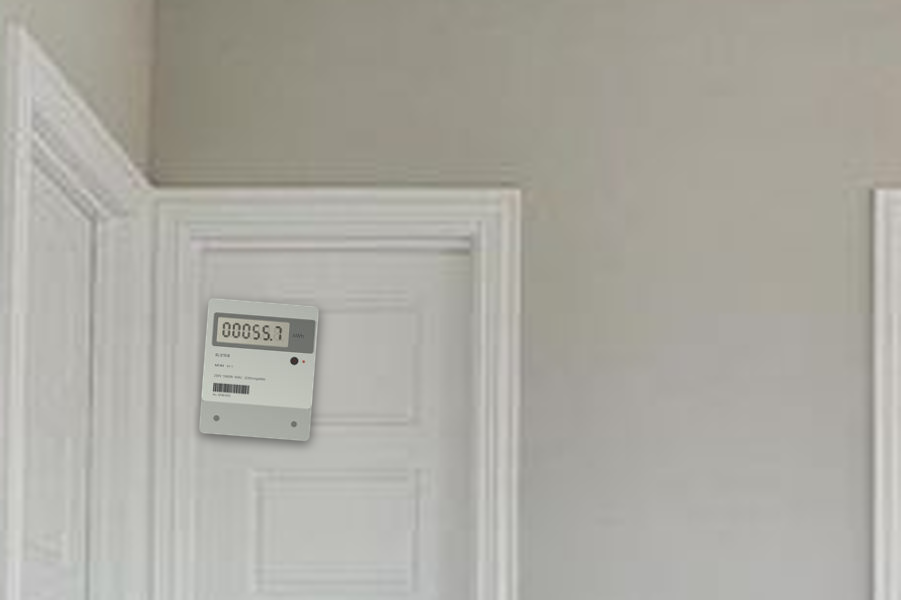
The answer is 55.7 kWh
